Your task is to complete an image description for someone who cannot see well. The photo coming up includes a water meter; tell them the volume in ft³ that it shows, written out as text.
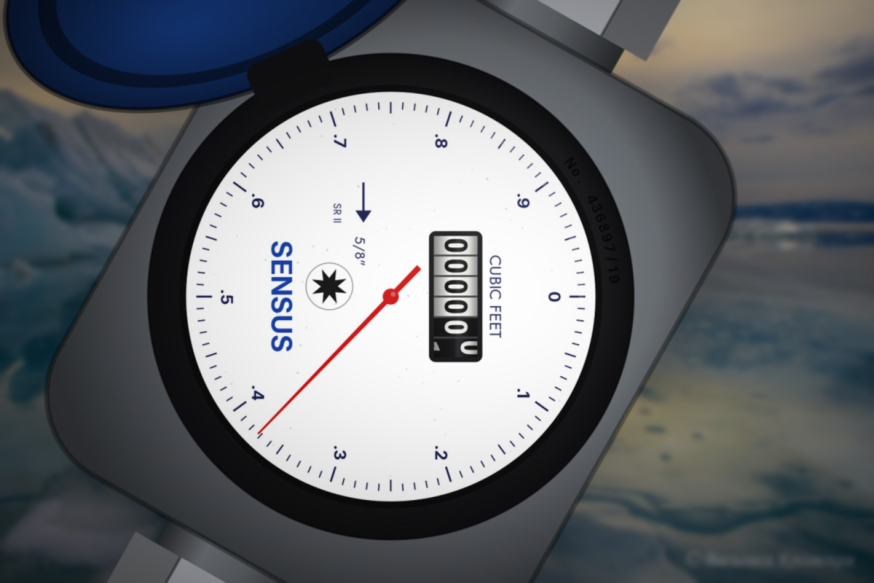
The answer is 0.37 ft³
